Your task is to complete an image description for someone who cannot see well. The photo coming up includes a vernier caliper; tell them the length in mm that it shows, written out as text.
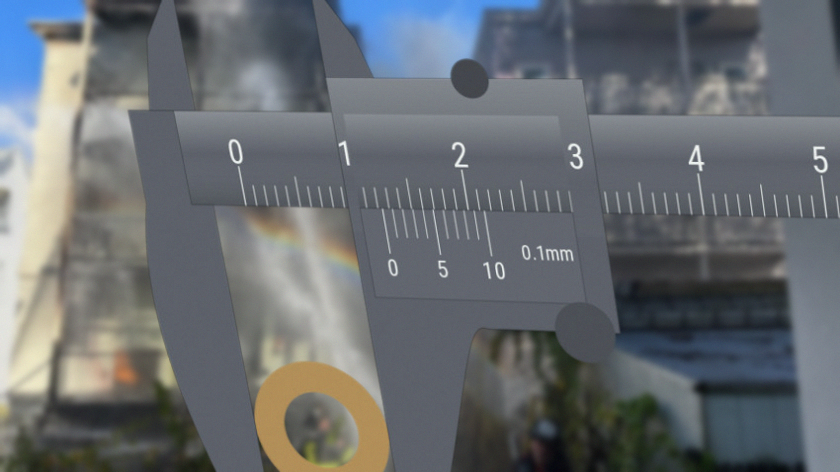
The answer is 12.4 mm
